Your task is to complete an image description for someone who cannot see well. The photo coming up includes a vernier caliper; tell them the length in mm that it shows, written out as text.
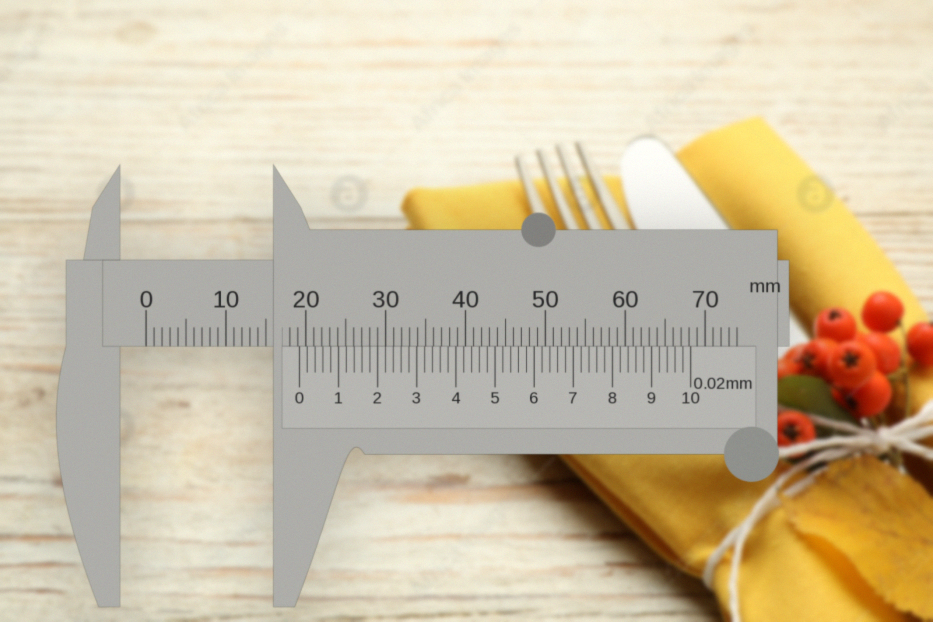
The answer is 19.2 mm
